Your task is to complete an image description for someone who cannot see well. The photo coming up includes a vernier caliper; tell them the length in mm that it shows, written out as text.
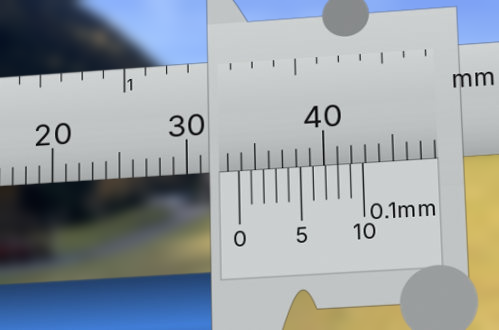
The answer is 33.8 mm
